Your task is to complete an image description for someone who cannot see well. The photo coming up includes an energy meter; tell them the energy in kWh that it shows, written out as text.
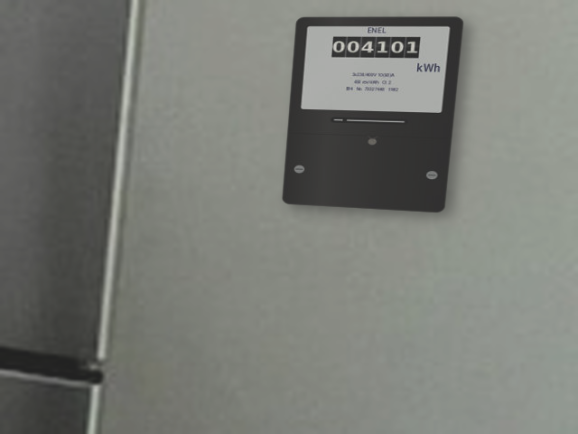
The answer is 4101 kWh
